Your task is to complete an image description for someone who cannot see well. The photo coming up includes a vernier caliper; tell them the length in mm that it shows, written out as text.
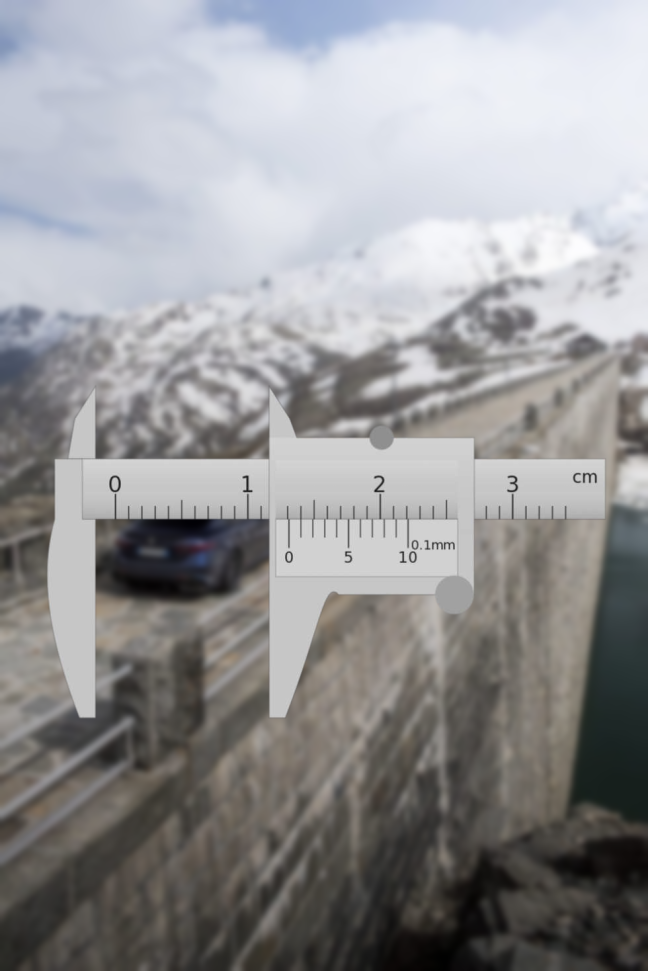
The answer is 13.1 mm
